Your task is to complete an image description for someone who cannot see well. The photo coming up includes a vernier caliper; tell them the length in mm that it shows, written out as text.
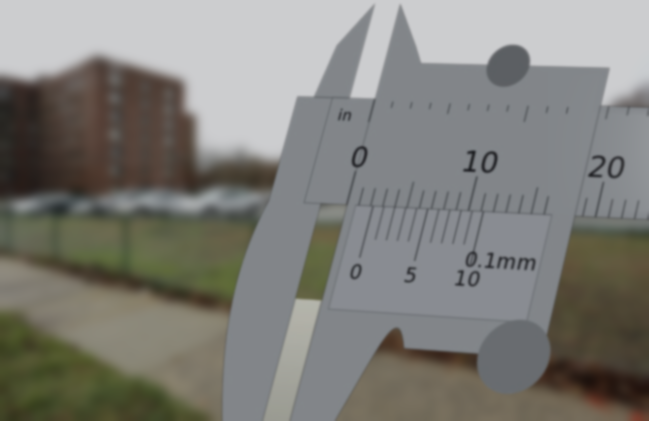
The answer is 2.2 mm
